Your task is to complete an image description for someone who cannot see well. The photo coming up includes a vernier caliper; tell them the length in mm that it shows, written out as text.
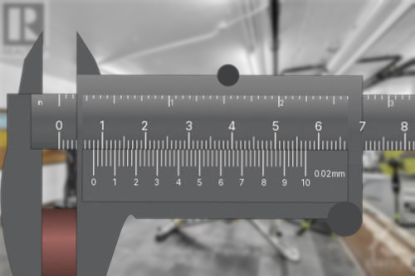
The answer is 8.0 mm
